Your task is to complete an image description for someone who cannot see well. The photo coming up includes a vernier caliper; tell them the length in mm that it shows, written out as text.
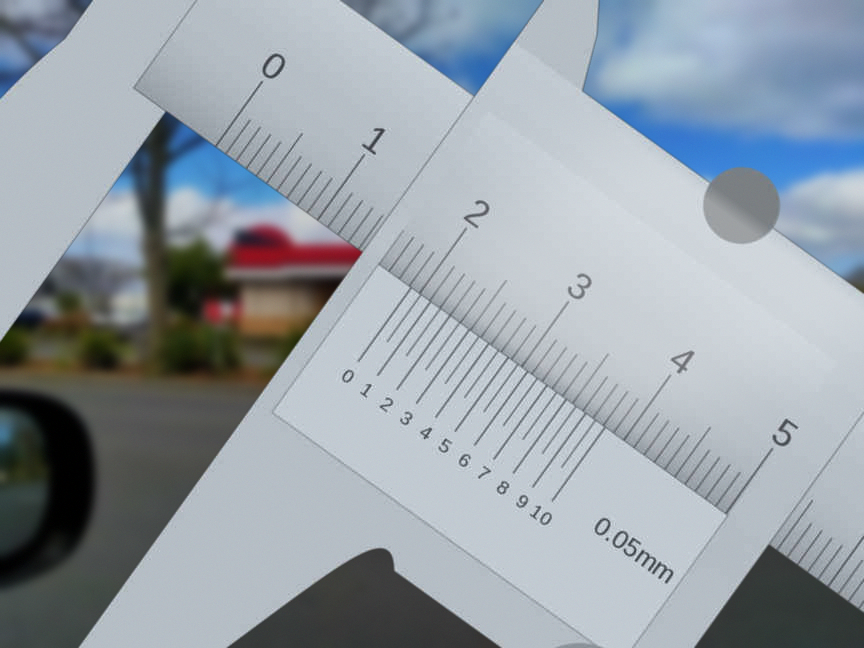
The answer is 19.2 mm
